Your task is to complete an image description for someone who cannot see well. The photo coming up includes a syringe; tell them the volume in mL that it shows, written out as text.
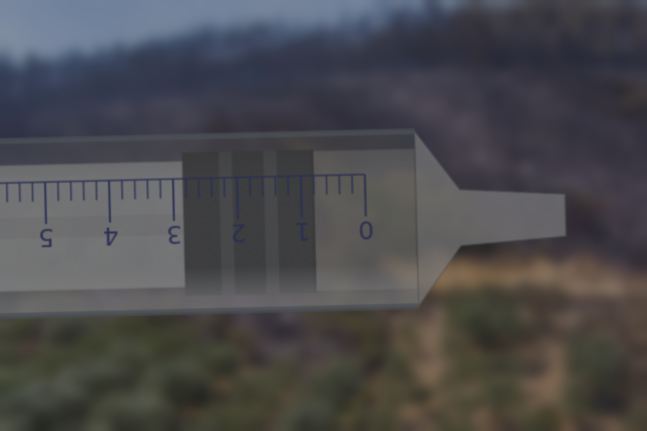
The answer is 0.8 mL
